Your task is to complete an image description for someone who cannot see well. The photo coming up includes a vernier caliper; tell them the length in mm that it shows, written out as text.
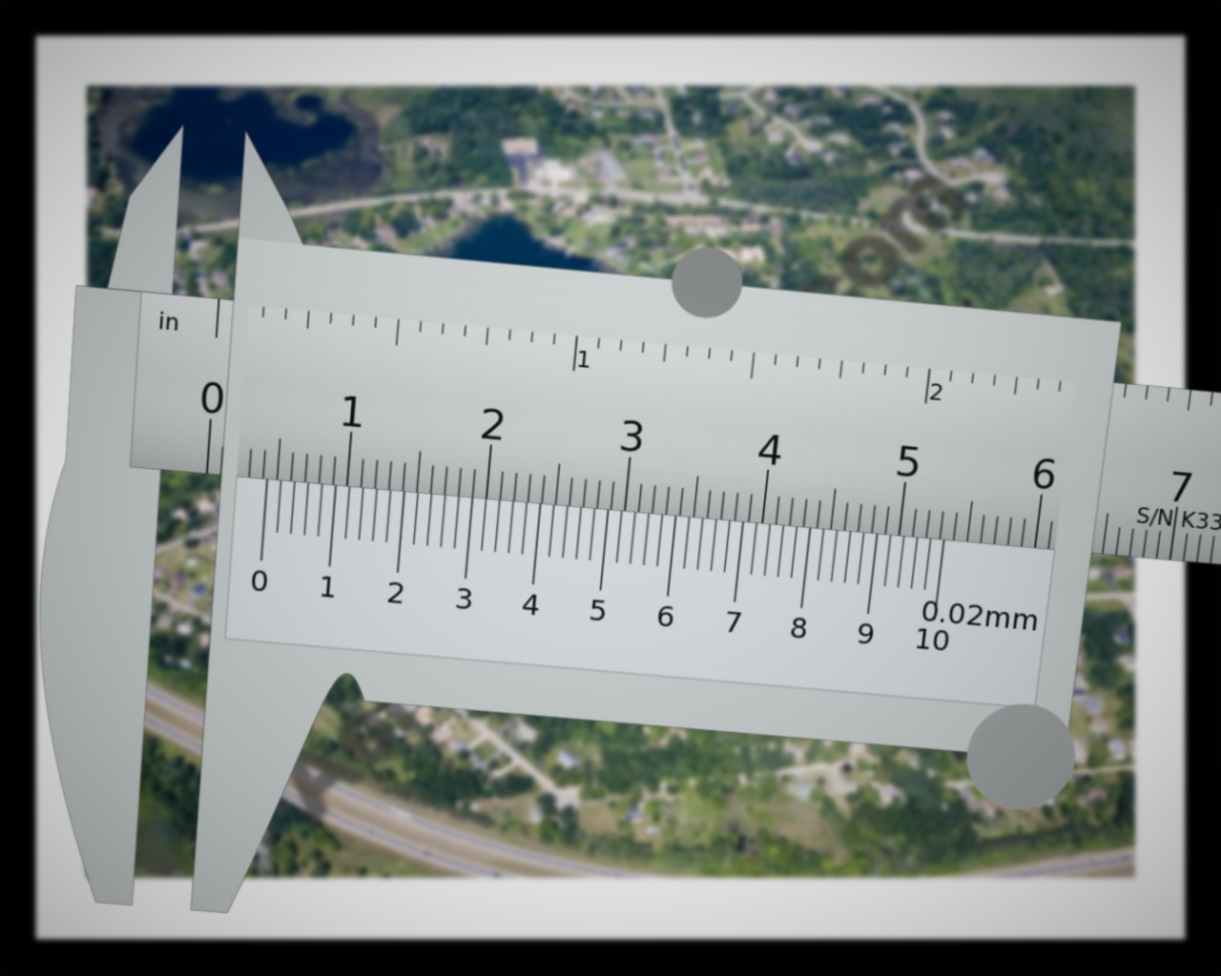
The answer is 4.3 mm
